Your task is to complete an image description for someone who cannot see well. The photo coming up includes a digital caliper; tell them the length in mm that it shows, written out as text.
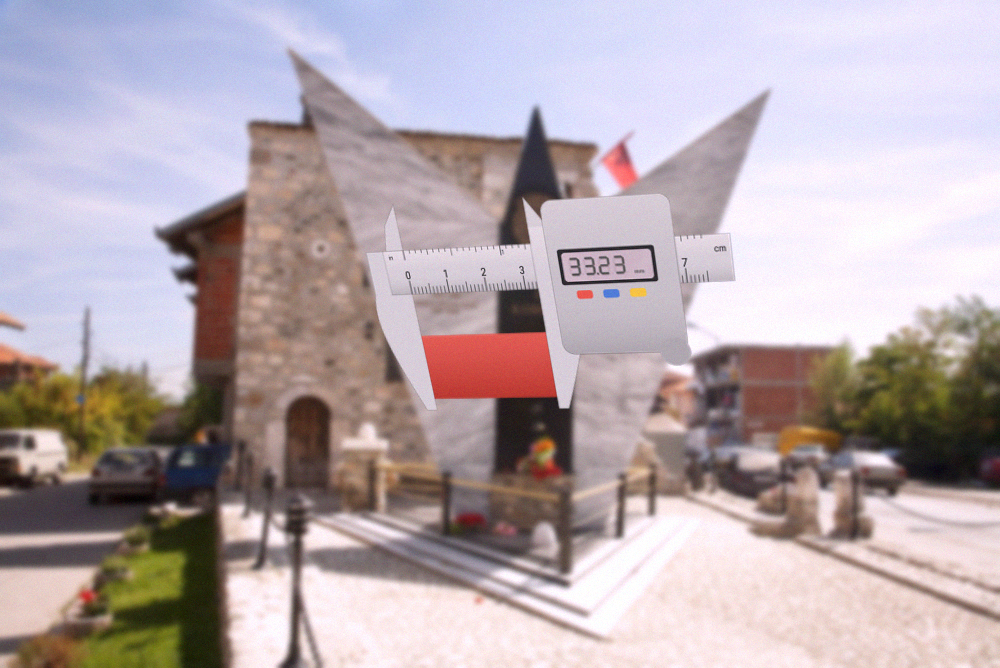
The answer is 33.23 mm
